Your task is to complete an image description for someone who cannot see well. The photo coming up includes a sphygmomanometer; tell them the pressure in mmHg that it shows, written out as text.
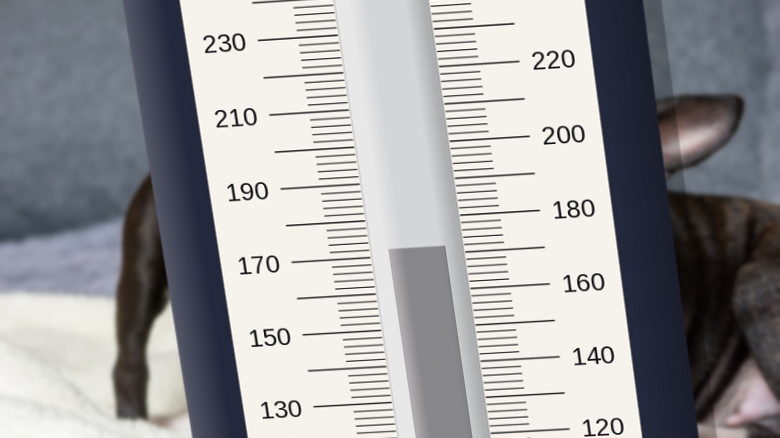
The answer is 172 mmHg
